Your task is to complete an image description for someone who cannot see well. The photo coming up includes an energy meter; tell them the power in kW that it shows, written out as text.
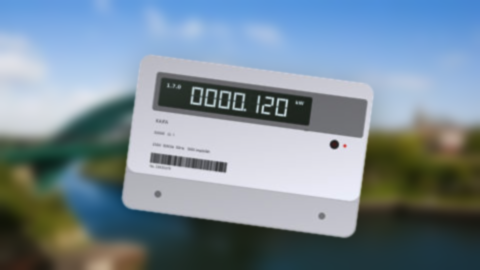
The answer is 0.120 kW
